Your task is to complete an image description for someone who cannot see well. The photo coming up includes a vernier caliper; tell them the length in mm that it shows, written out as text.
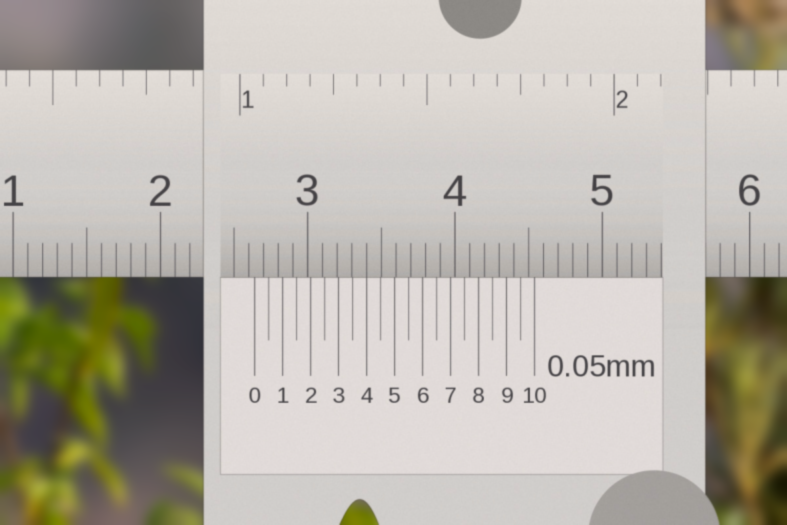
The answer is 26.4 mm
